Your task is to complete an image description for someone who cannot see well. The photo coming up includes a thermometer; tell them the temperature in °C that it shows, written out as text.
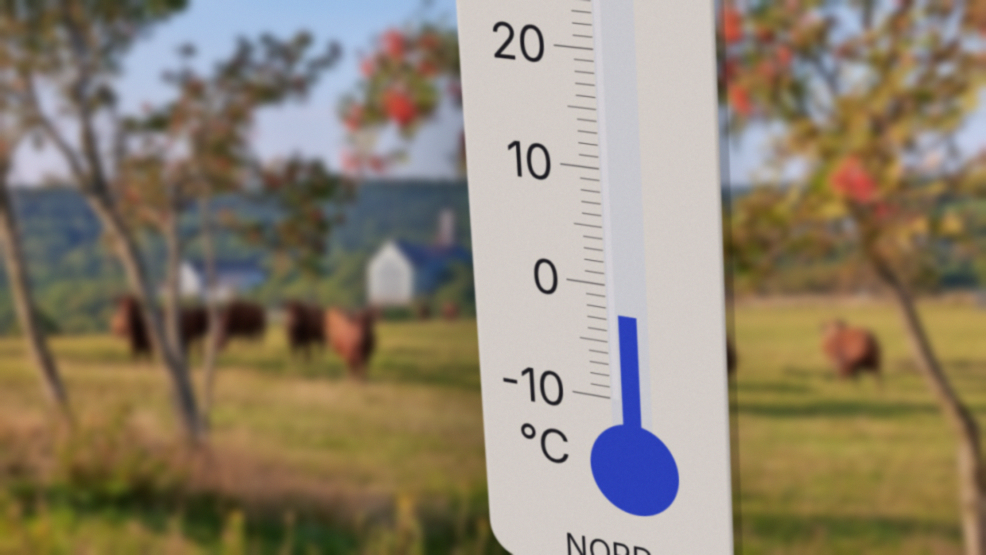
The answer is -2.5 °C
